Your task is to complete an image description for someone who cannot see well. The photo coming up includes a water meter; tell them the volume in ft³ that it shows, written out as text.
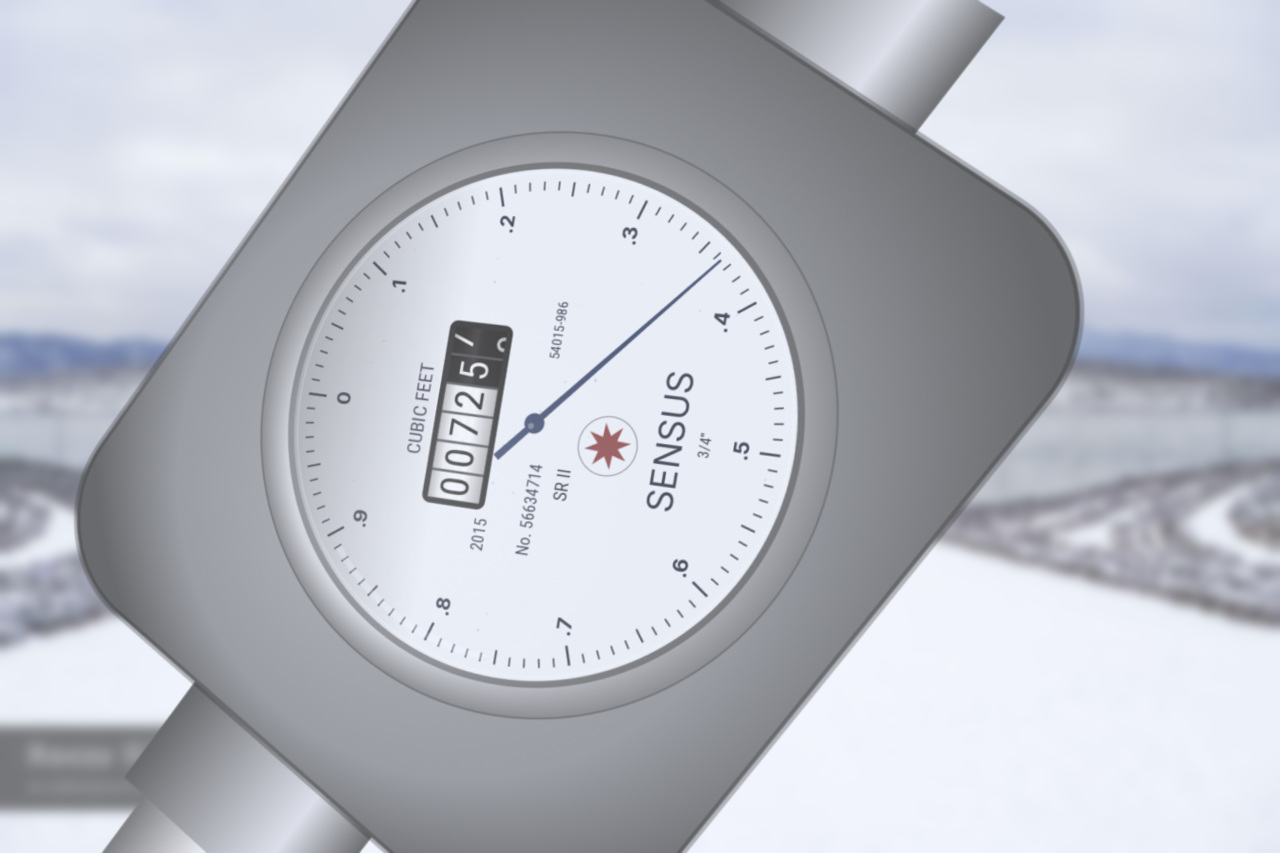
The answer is 7257.36 ft³
